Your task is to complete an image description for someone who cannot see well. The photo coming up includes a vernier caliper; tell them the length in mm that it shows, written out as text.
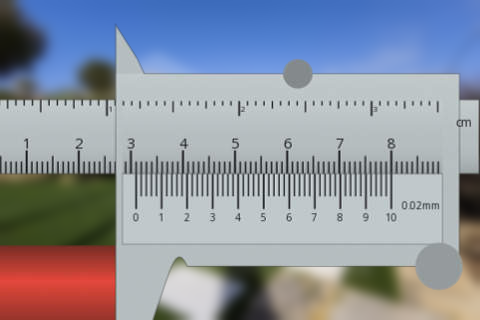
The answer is 31.0 mm
